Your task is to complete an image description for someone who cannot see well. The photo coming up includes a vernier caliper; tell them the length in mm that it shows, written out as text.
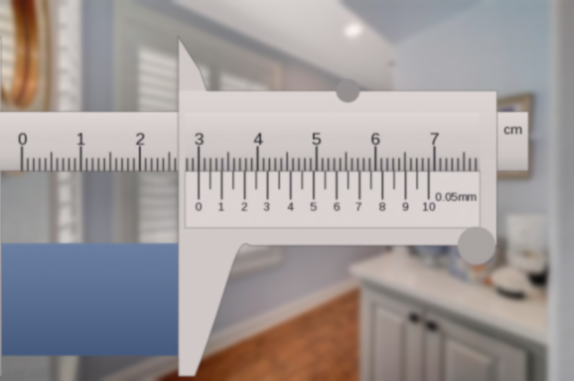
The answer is 30.0 mm
